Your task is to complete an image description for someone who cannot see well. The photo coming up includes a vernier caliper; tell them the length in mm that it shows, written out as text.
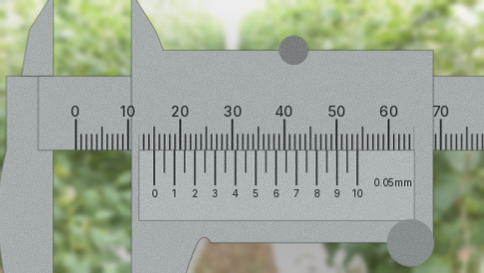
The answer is 15.0 mm
